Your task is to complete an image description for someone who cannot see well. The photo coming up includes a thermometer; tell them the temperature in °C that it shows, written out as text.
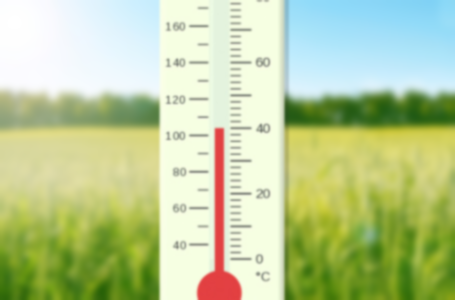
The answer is 40 °C
